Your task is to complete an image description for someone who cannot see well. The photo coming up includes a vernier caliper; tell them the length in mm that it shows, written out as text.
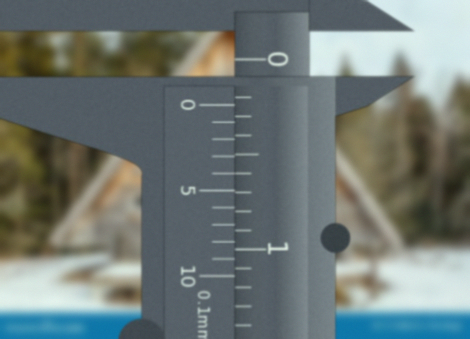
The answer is 2.4 mm
